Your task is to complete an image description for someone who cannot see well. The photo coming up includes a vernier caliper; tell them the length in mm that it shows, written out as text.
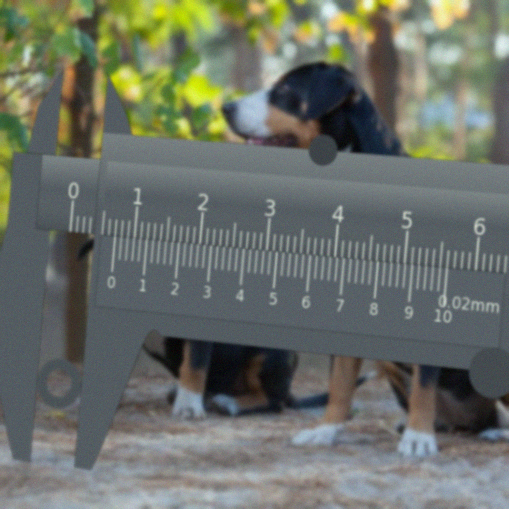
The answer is 7.0 mm
